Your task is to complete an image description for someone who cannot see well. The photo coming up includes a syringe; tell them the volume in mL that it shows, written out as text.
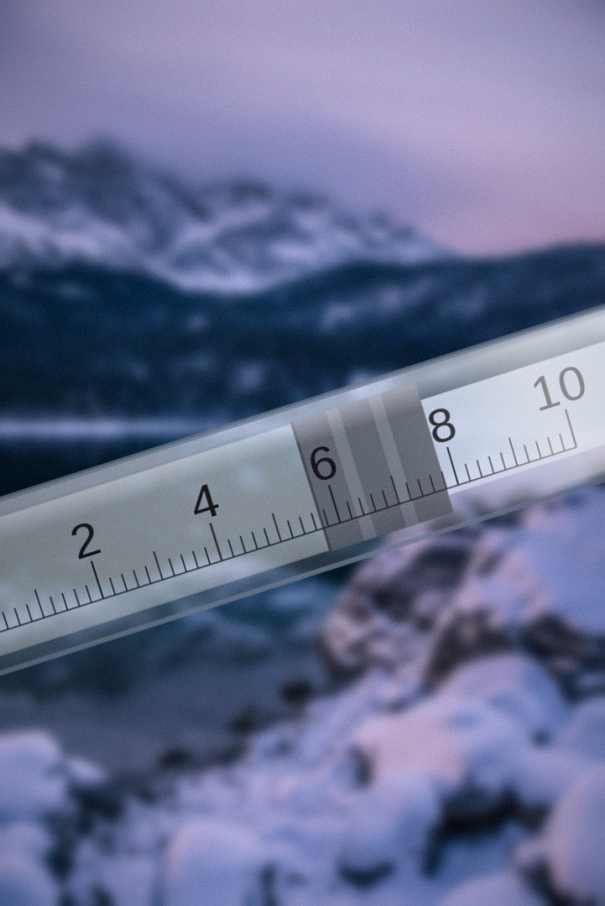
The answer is 5.7 mL
